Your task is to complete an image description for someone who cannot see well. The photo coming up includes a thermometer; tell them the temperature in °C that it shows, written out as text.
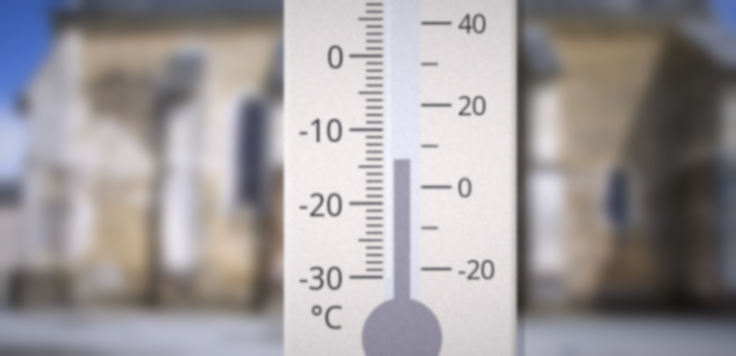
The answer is -14 °C
